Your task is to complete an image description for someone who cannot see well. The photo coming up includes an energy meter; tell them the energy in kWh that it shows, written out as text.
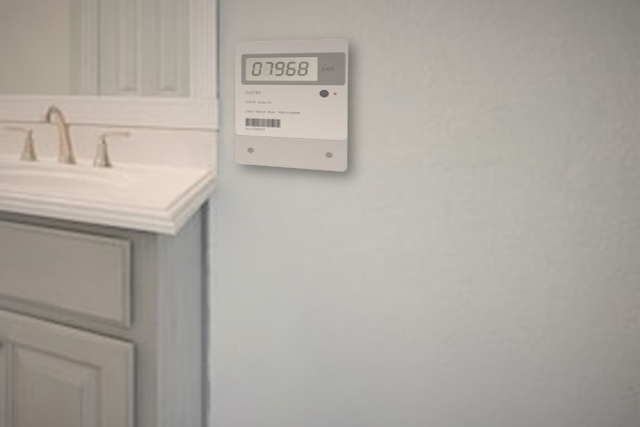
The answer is 7968 kWh
